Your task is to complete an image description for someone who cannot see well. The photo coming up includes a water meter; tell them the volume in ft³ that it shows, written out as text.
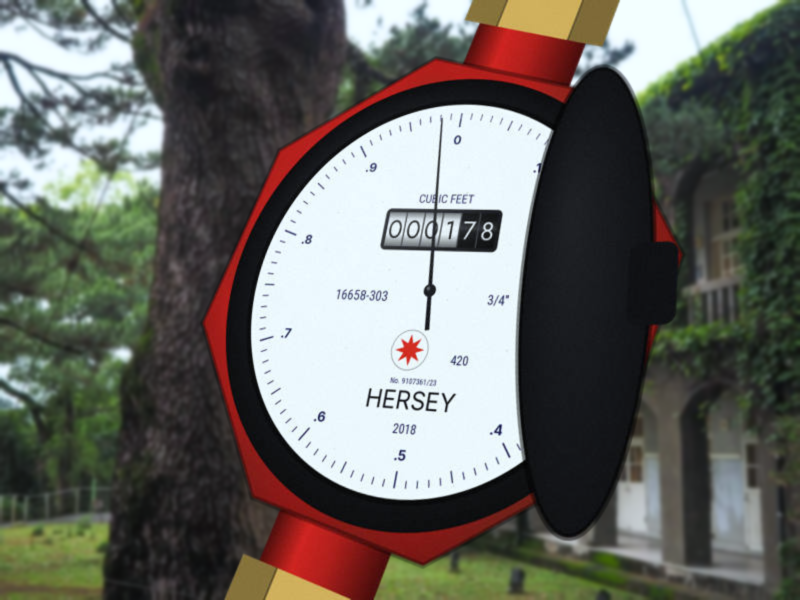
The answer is 177.98 ft³
